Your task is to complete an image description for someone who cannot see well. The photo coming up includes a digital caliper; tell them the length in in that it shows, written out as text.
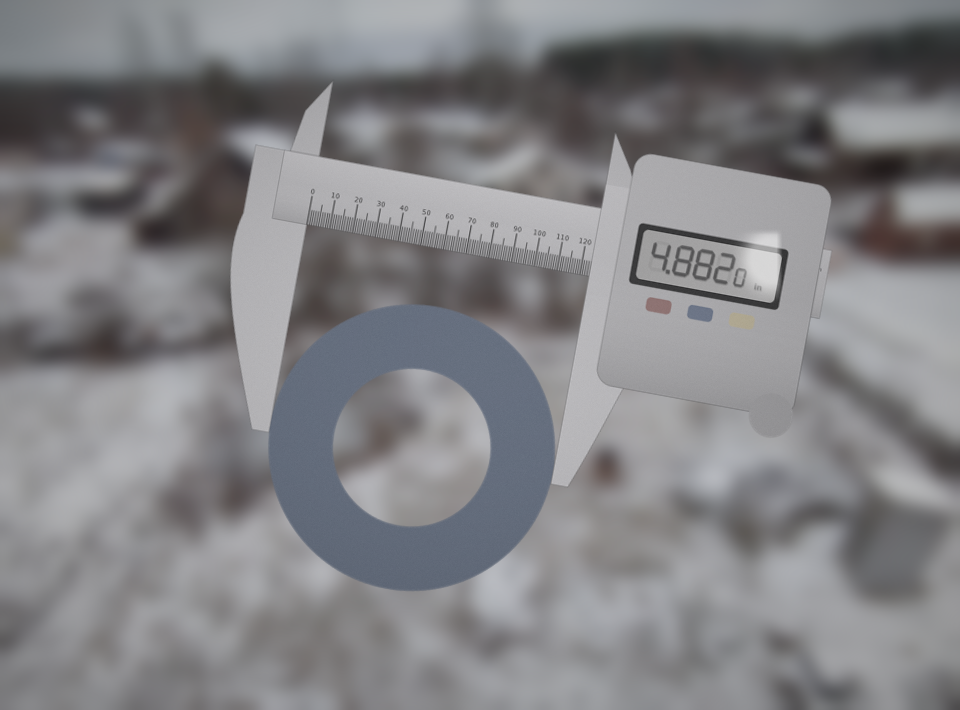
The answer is 4.8820 in
